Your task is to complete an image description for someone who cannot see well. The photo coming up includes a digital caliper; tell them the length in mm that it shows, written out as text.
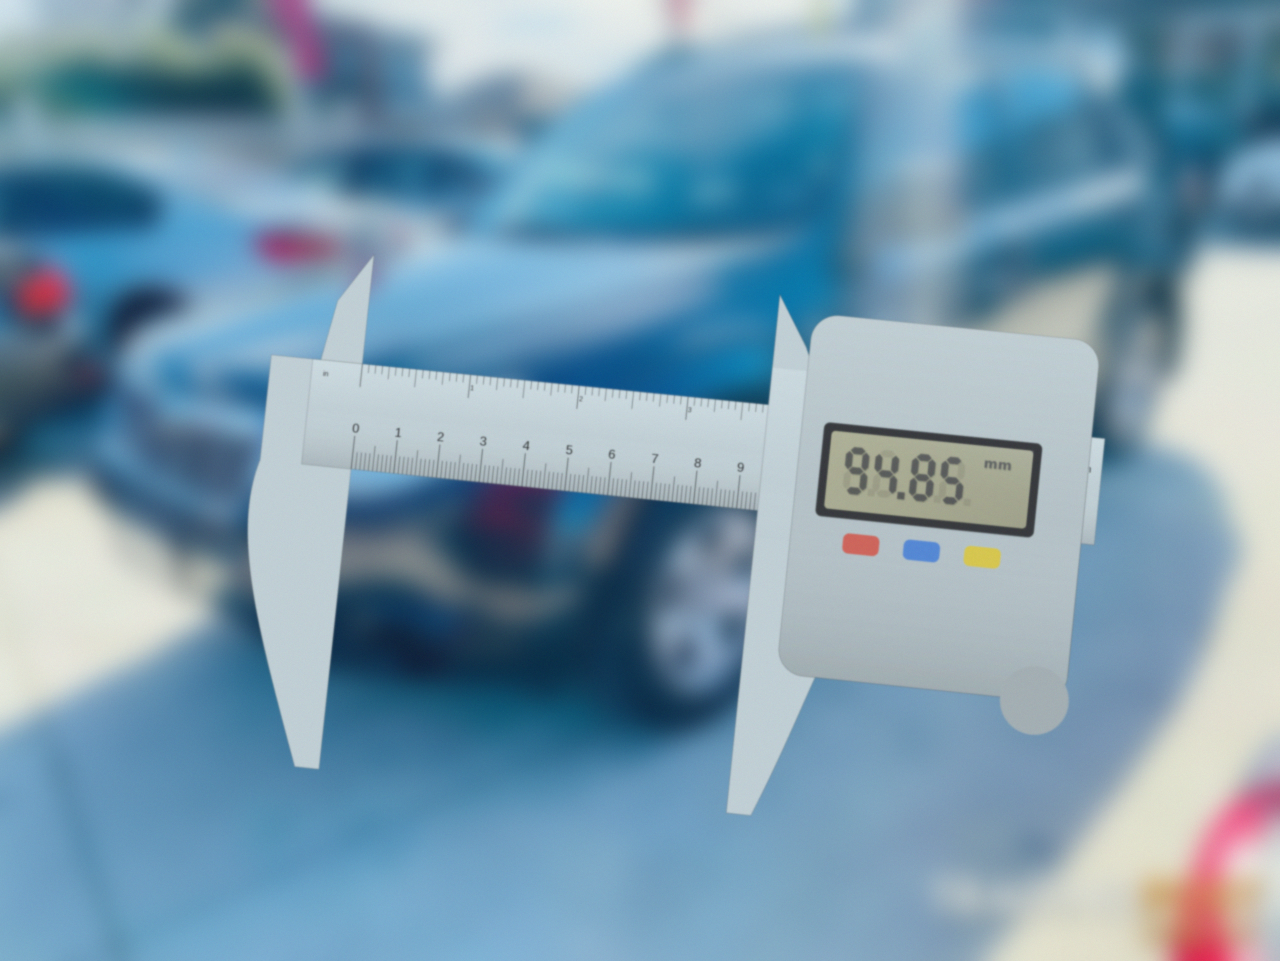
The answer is 94.85 mm
